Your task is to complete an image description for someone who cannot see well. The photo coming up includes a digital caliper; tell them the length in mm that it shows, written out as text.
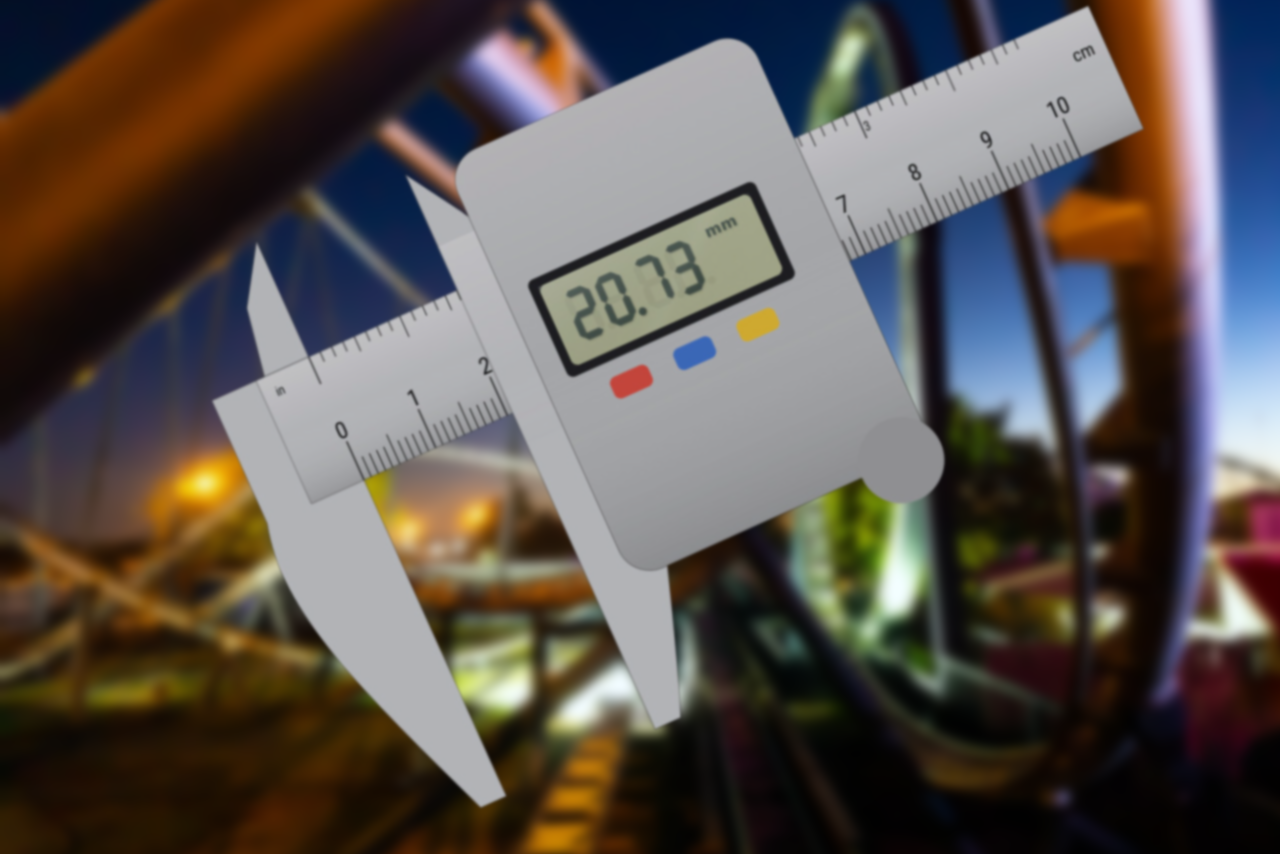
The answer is 20.73 mm
